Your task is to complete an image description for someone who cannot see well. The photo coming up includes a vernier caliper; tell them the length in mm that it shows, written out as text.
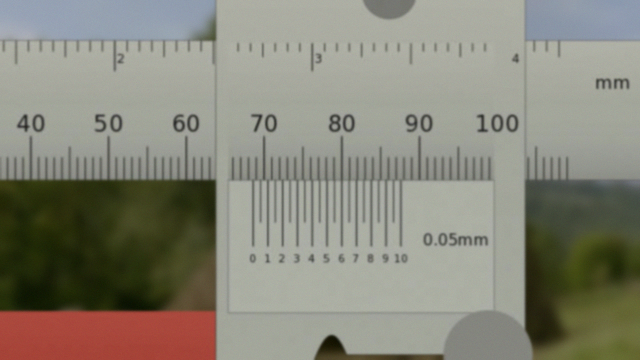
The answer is 68.6 mm
